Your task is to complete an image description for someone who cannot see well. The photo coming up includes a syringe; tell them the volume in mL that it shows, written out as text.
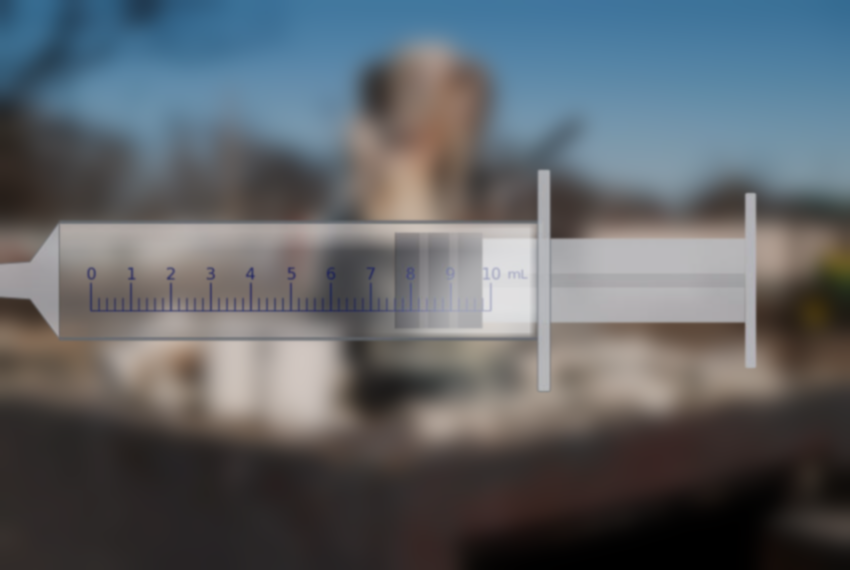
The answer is 7.6 mL
